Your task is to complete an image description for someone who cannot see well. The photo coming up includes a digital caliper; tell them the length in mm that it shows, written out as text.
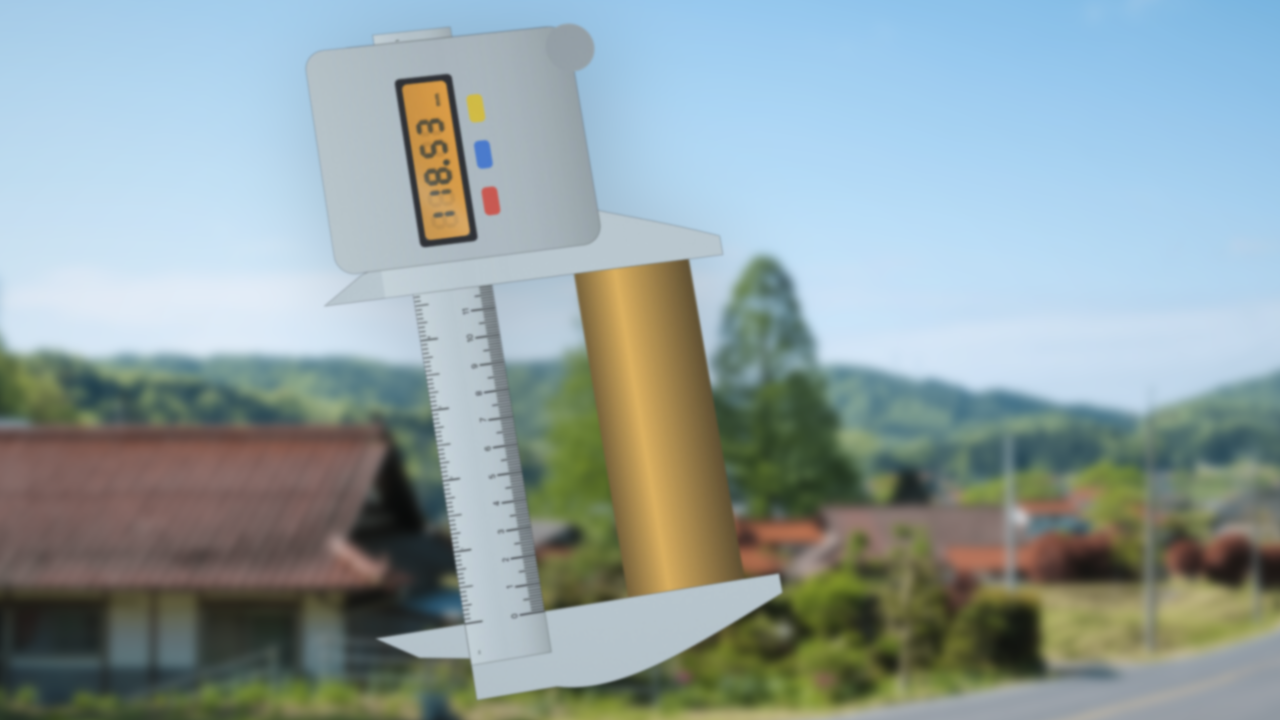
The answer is 118.53 mm
